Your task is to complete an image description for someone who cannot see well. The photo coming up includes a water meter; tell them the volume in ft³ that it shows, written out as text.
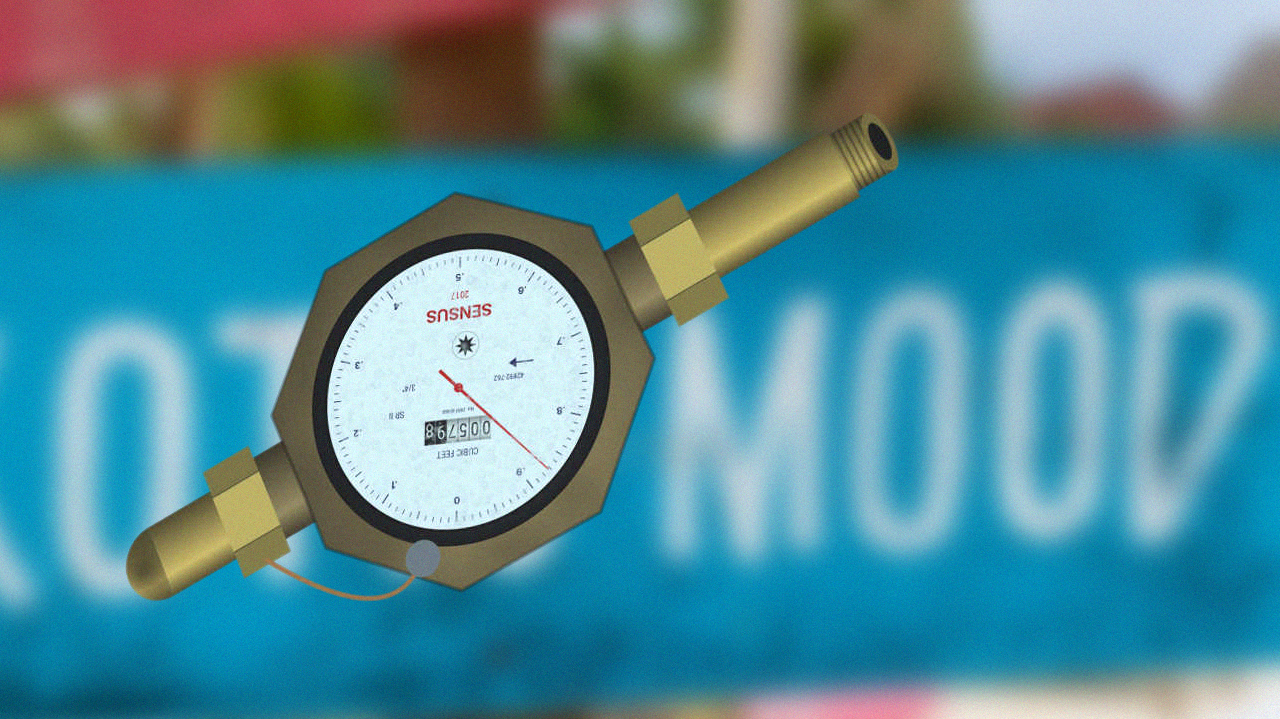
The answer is 5797.87 ft³
